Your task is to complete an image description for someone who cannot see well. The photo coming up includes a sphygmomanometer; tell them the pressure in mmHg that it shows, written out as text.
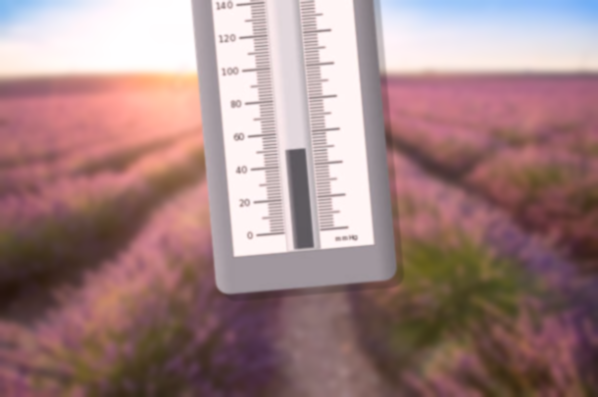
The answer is 50 mmHg
